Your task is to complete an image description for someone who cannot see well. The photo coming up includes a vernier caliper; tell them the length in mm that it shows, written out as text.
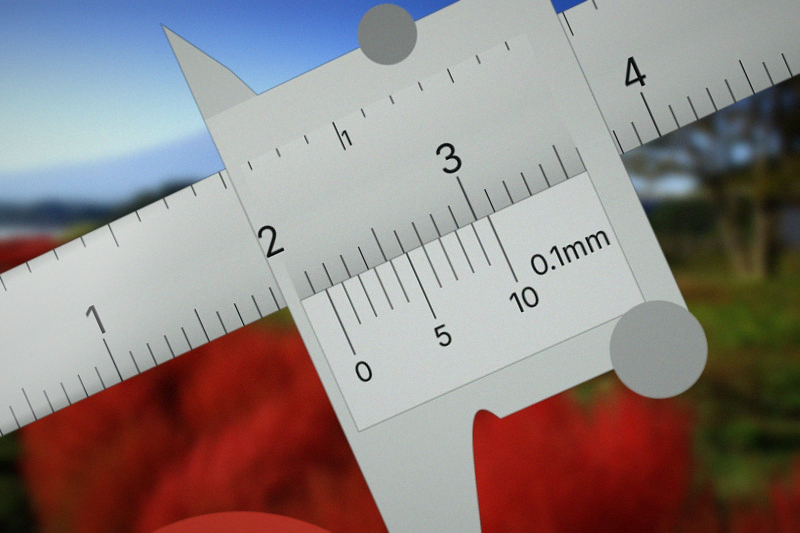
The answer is 21.6 mm
